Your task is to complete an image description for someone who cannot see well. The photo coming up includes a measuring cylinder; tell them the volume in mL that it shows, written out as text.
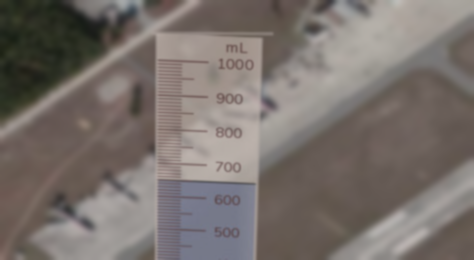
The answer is 650 mL
